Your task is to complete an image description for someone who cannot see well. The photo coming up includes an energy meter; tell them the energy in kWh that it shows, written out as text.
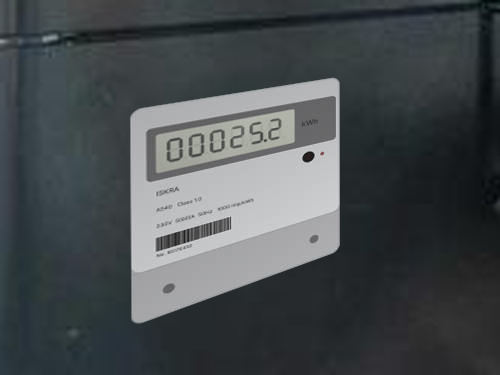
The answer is 25.2 kWh
